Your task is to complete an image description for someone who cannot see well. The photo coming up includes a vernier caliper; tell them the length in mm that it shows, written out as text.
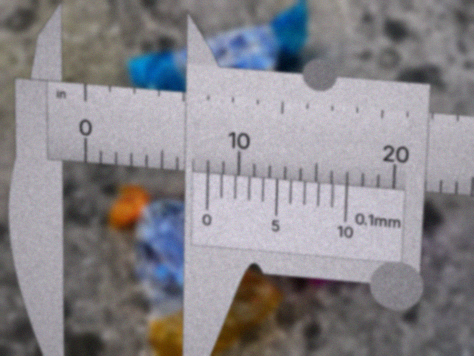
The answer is 8.0 mm
